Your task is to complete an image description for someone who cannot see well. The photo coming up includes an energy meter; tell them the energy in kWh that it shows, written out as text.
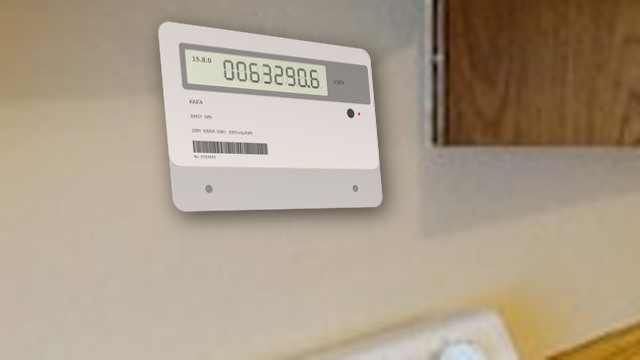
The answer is 63290.6 kWh
